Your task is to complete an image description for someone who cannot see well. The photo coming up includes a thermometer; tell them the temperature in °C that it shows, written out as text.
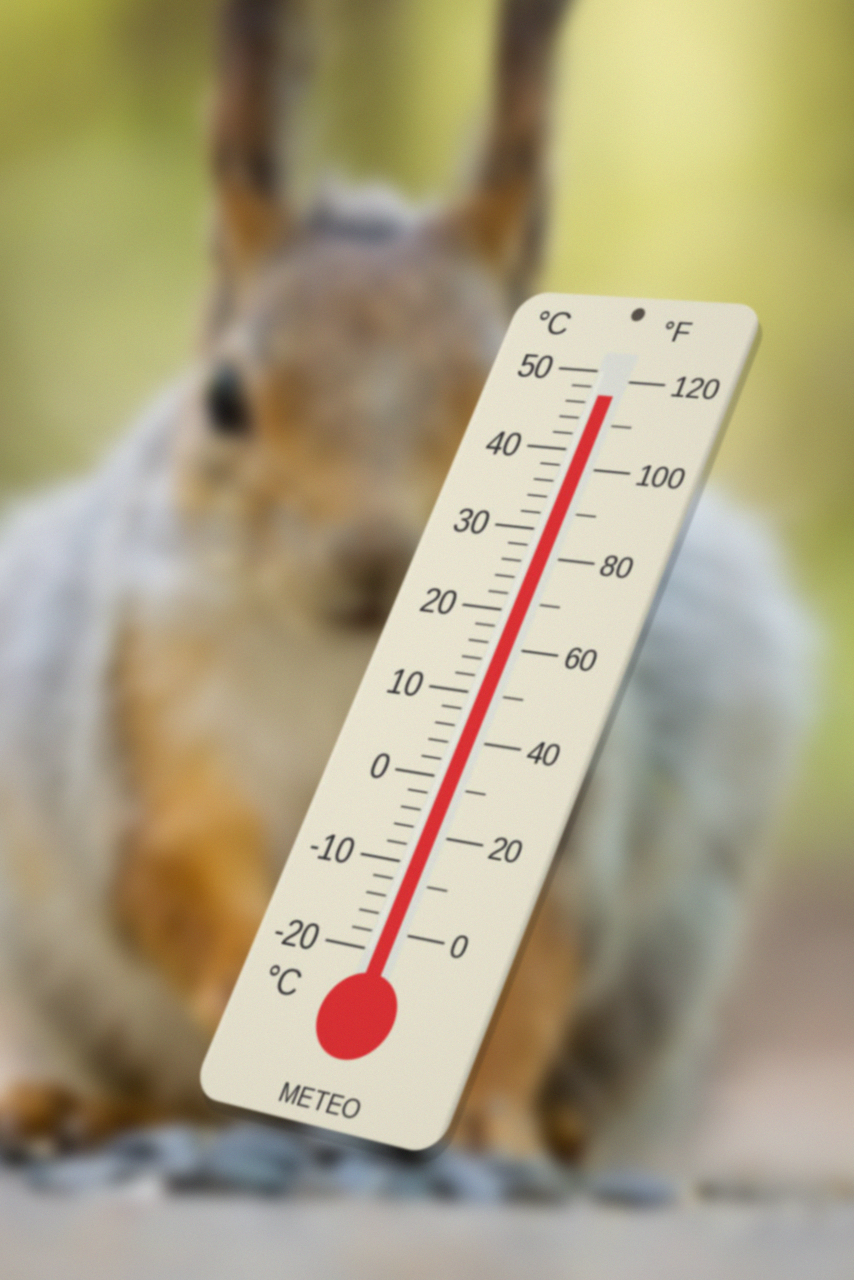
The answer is 47 °C
